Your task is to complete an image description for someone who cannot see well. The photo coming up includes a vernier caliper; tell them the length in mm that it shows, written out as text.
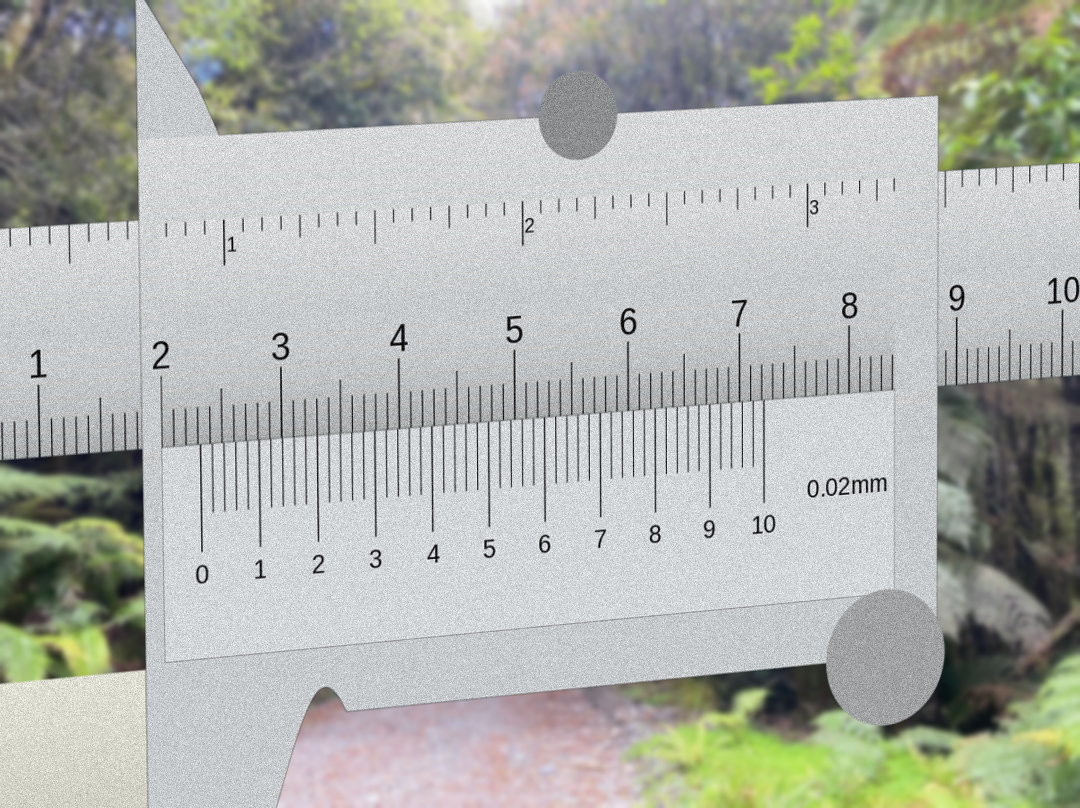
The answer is 23.2 mm
